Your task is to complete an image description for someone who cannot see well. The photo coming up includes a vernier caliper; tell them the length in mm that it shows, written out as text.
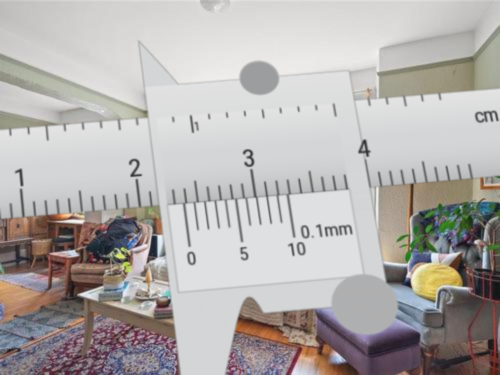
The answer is 23.8 mm
